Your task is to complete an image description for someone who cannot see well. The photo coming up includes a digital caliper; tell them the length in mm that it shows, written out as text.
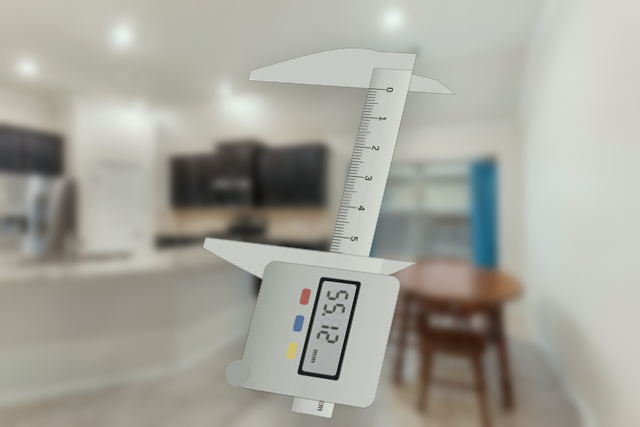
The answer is 55.12 mm
